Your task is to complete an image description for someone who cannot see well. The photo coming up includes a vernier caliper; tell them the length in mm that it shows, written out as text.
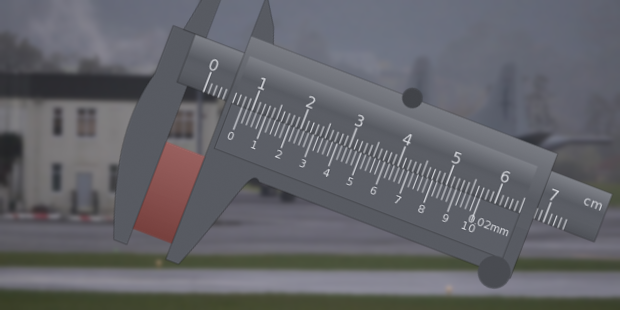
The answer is 8.0 mm
